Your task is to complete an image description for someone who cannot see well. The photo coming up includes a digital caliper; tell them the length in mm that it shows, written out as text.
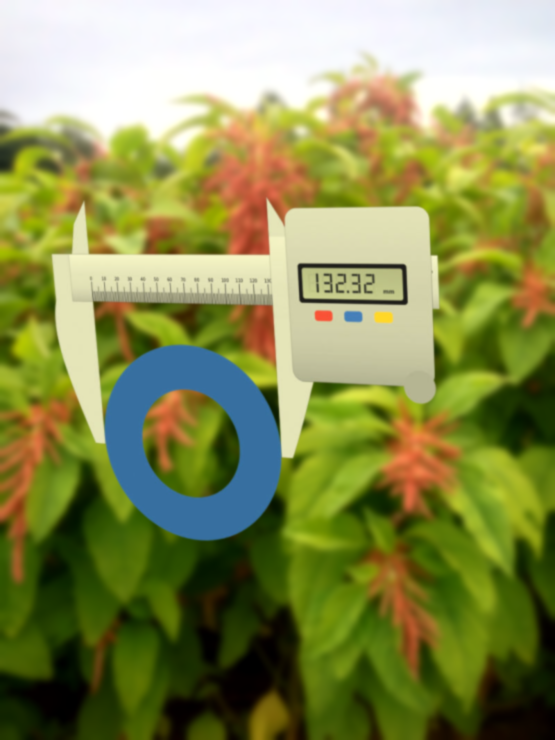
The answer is 132.32 mm
